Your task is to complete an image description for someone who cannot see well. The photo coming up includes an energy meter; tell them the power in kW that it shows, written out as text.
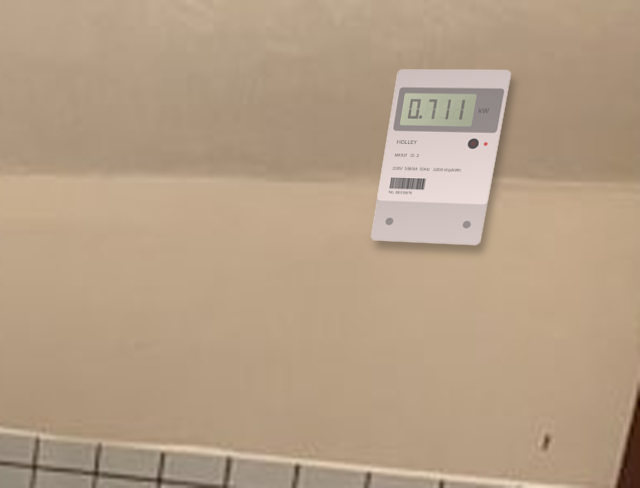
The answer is 0.711 kW
